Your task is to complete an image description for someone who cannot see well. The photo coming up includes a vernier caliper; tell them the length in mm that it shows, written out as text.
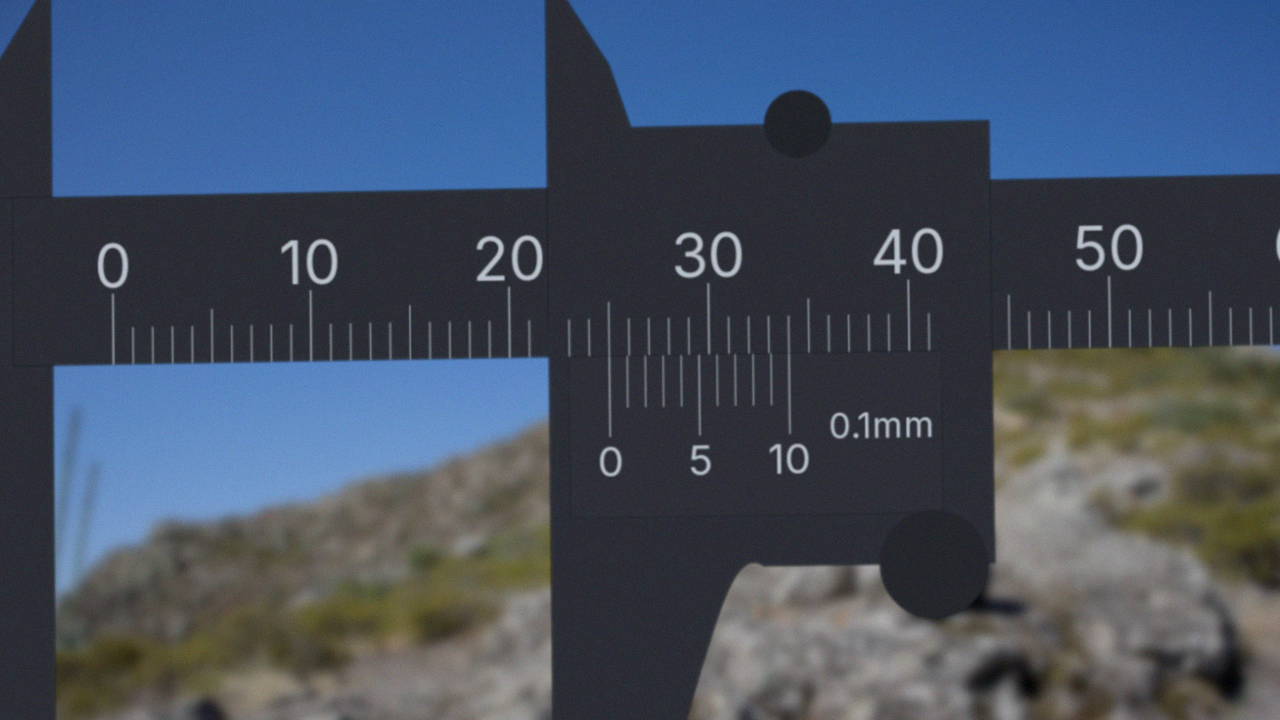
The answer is 25.0 mm
